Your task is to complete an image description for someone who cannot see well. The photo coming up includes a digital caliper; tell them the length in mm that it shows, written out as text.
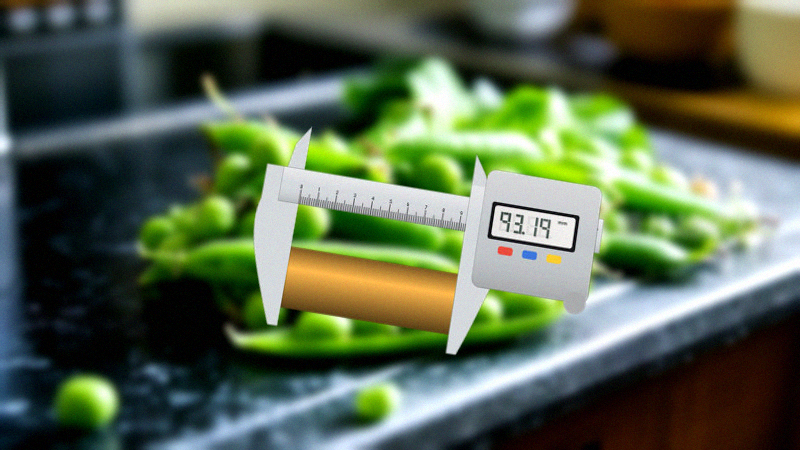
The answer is 93.19 mm
